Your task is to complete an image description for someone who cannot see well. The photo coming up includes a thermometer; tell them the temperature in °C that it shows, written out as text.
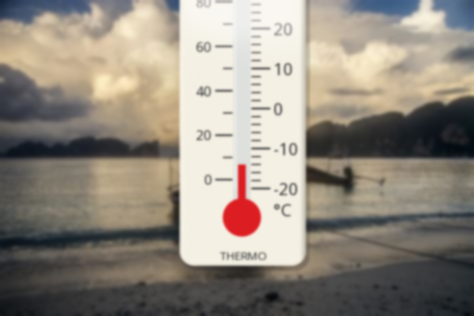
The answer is -14 °C
